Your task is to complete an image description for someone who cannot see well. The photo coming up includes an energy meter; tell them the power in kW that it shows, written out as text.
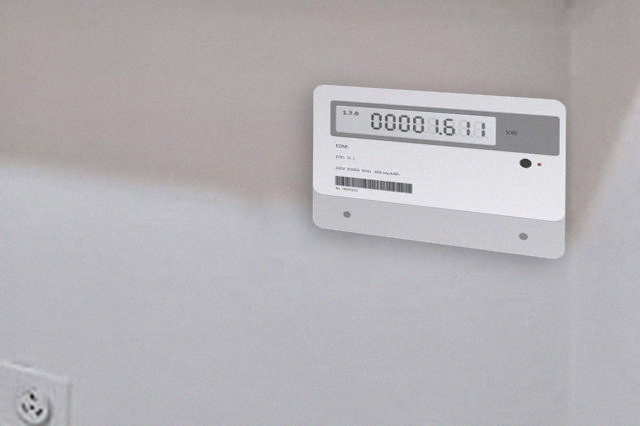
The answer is 1.611 kW
